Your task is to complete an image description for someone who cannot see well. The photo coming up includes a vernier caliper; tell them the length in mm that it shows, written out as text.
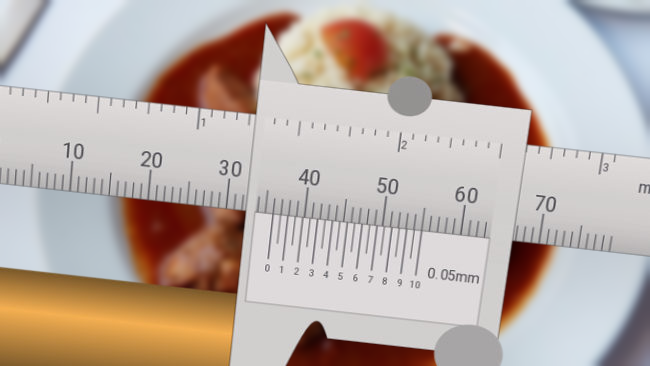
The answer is 36.0 mm
